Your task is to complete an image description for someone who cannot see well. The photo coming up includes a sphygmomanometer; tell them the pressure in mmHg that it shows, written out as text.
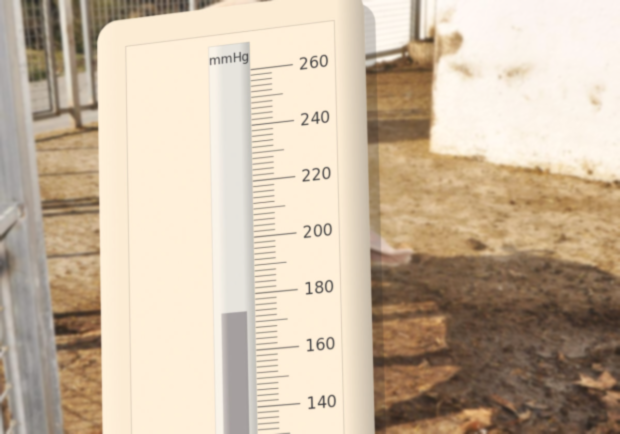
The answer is 174 mmHg
